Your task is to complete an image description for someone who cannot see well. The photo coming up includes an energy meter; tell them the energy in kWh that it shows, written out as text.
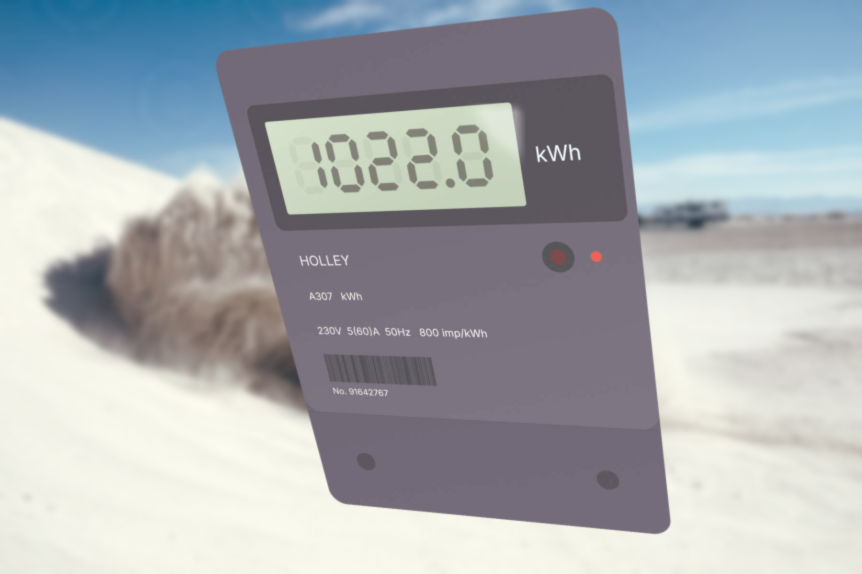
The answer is 1022.0 kWh
